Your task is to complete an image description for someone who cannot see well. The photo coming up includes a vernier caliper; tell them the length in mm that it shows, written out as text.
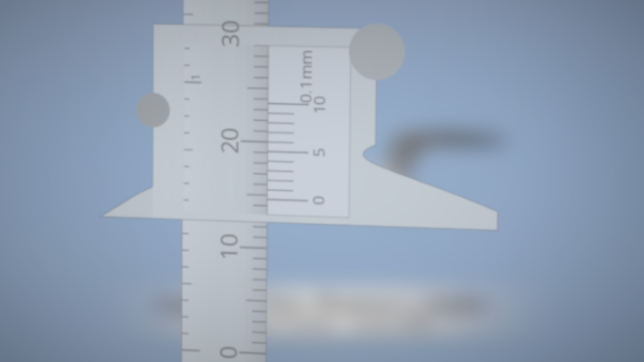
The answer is 14.6 mm
